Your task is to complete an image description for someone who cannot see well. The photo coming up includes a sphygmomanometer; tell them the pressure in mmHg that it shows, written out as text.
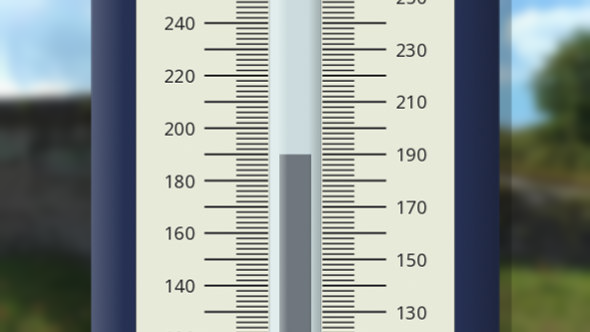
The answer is 190 mmHg
